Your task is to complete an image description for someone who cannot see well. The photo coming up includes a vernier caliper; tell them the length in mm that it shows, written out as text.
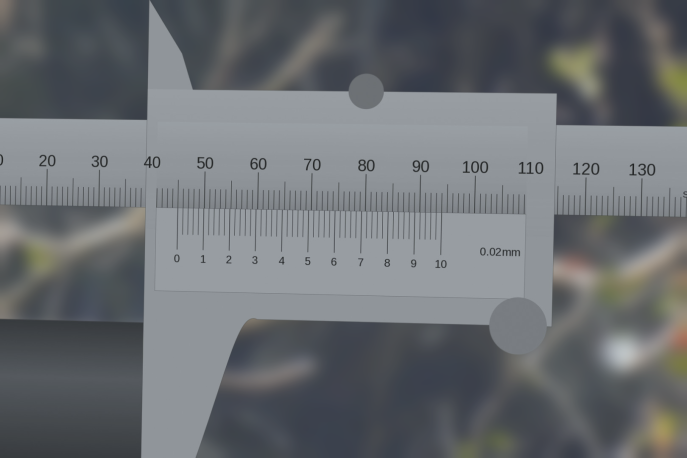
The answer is 45.0 mm
